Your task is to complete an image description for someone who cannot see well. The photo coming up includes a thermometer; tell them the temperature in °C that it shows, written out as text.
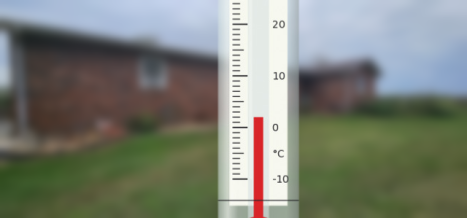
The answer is 2 °C
